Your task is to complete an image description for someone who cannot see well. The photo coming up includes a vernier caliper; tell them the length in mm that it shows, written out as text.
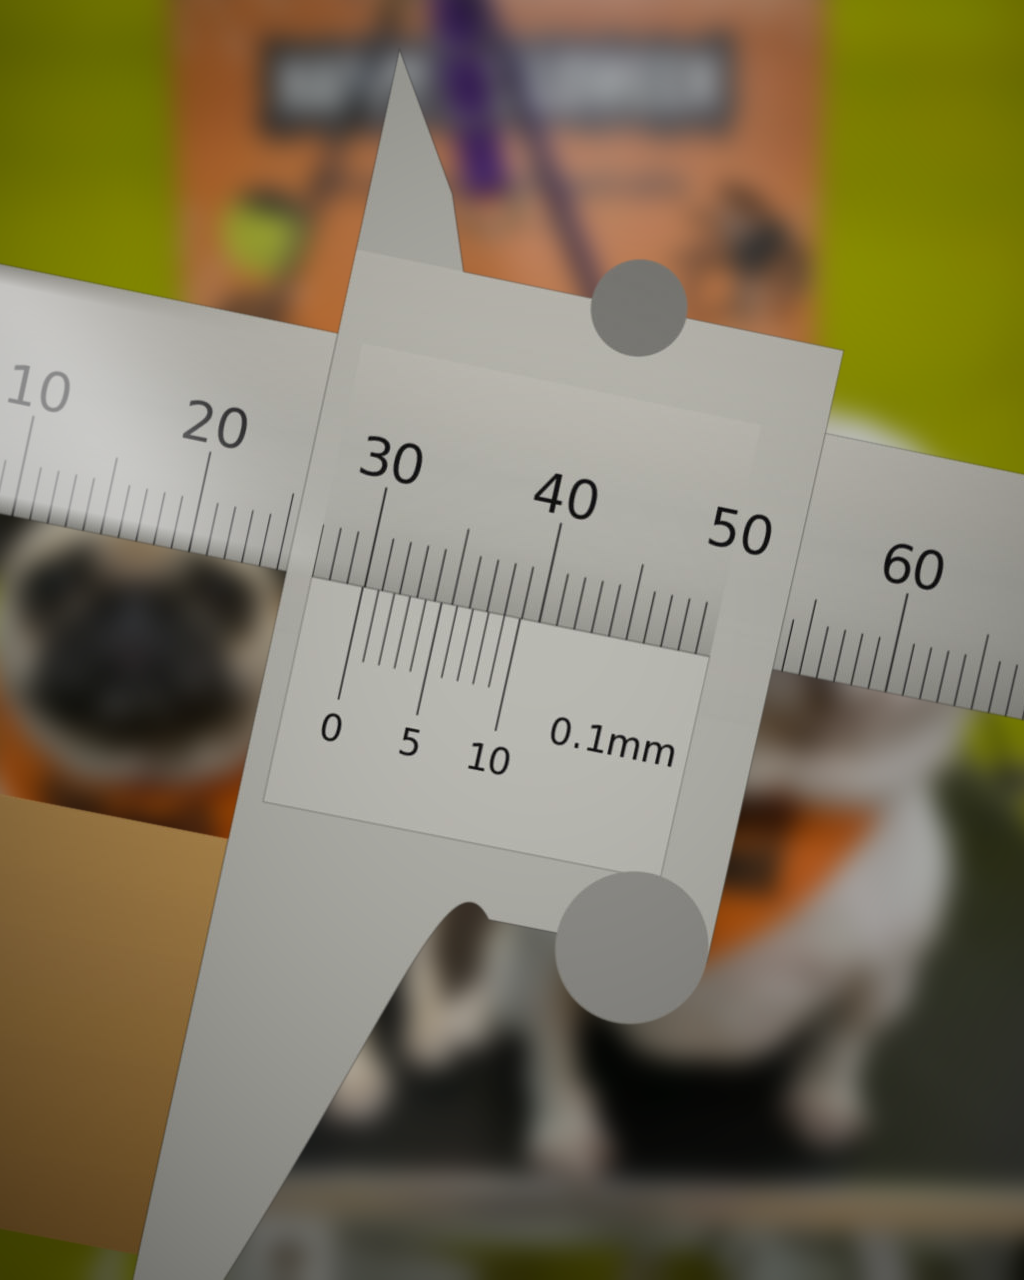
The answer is 29.9 mm
